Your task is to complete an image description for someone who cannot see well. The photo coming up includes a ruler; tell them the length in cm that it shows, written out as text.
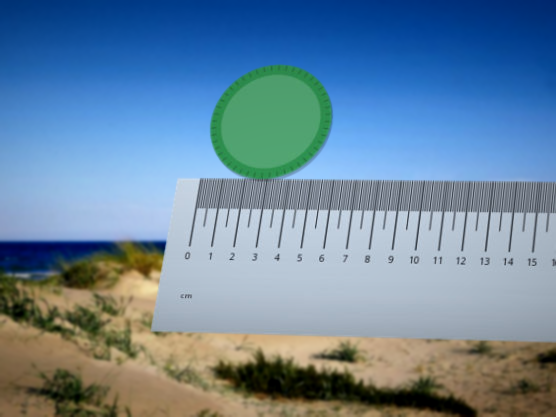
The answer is 5.5 cm
